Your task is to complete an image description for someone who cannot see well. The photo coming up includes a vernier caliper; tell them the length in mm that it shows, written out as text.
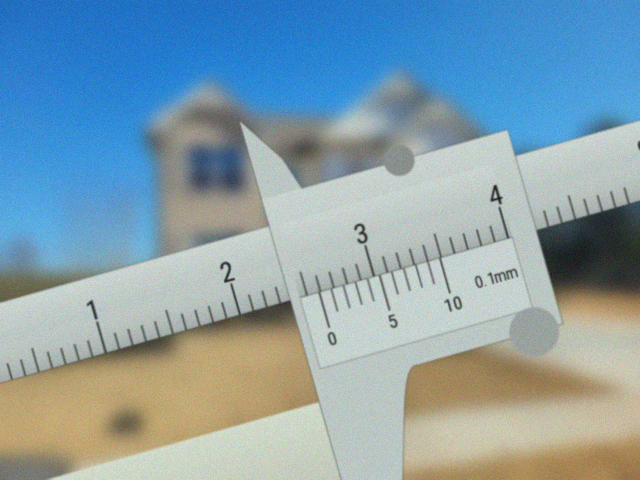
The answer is 25.9 mm
